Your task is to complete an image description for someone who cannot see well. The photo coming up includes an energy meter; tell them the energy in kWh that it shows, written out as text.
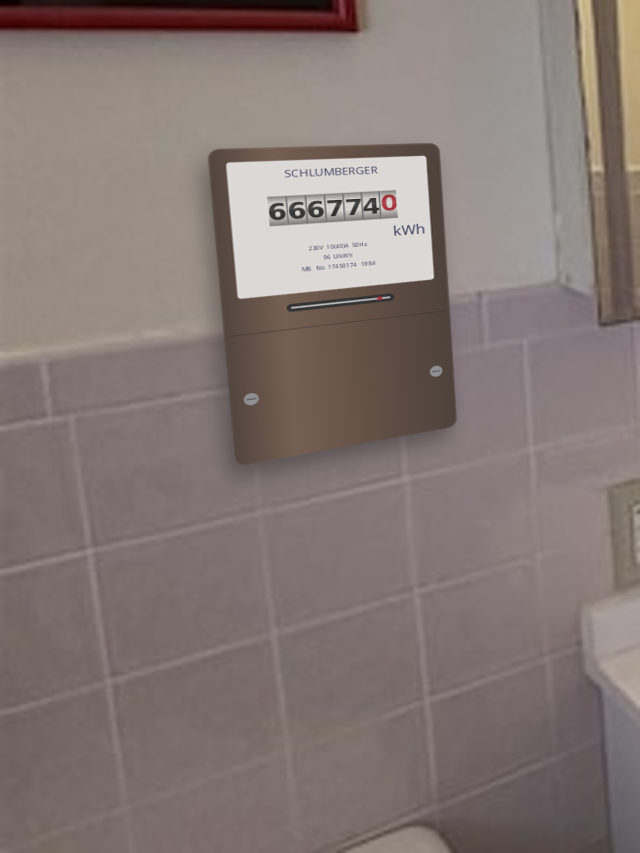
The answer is 666774.0 kWh
